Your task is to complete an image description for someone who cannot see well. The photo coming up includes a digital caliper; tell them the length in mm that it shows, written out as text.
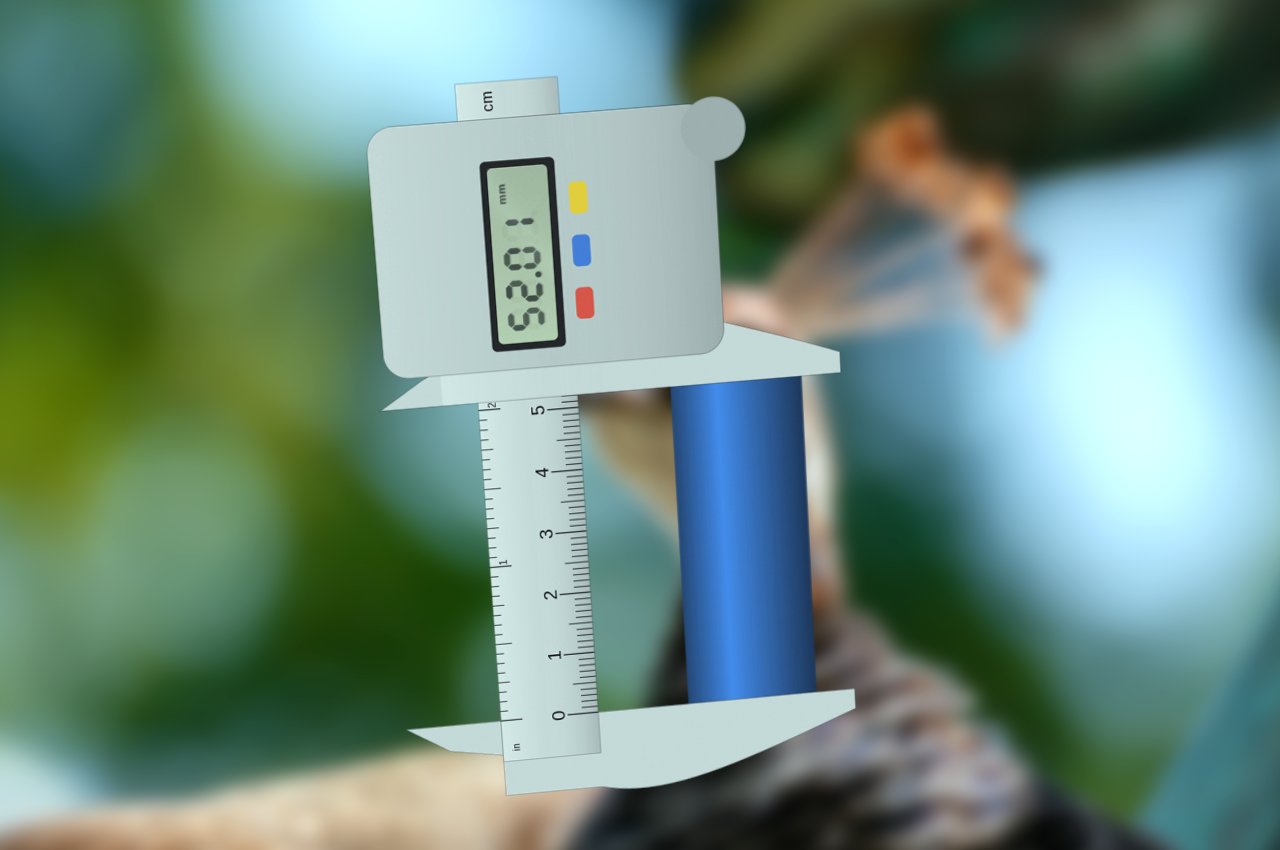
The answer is 52.01 mm
